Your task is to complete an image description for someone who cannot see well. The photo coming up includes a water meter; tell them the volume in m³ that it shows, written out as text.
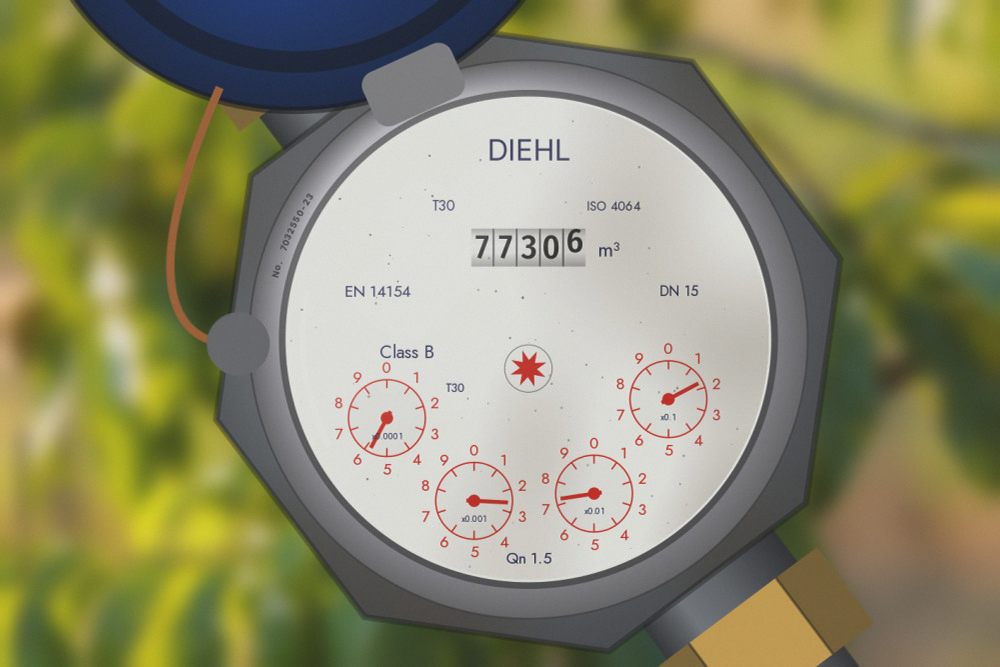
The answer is 77306.1725 m³
